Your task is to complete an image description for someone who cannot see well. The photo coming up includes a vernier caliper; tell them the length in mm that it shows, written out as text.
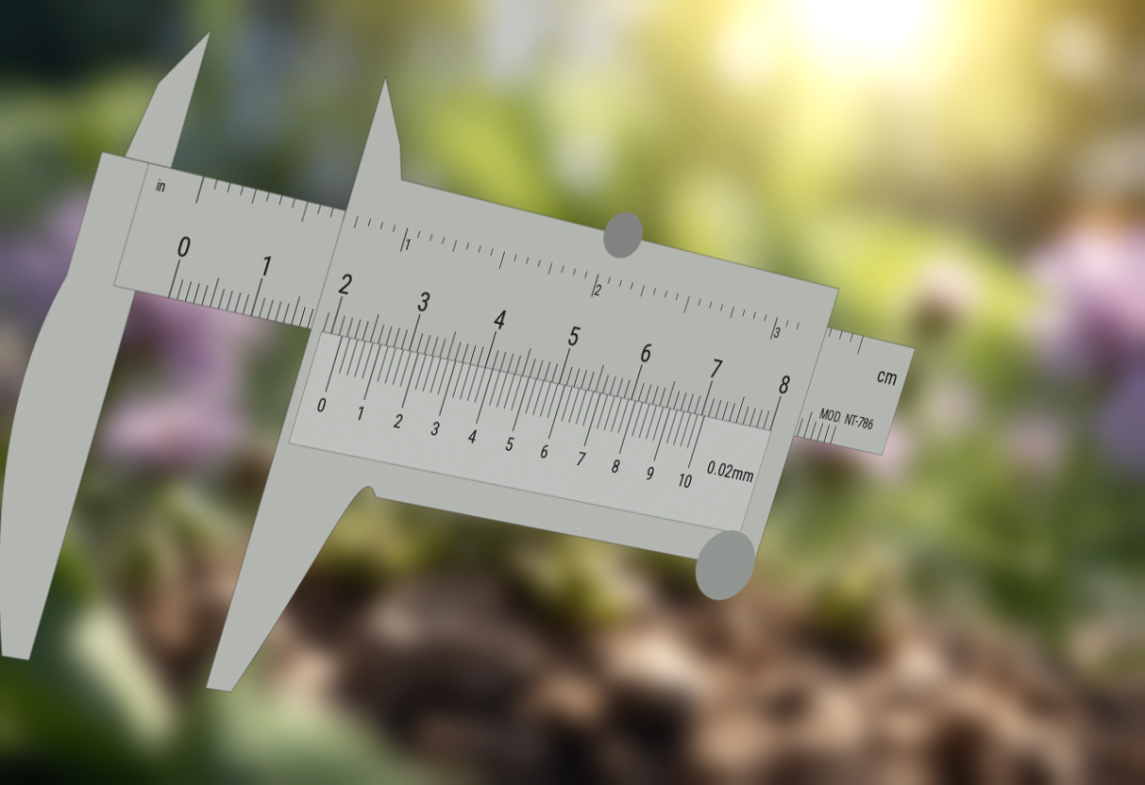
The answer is 21.4 mm
